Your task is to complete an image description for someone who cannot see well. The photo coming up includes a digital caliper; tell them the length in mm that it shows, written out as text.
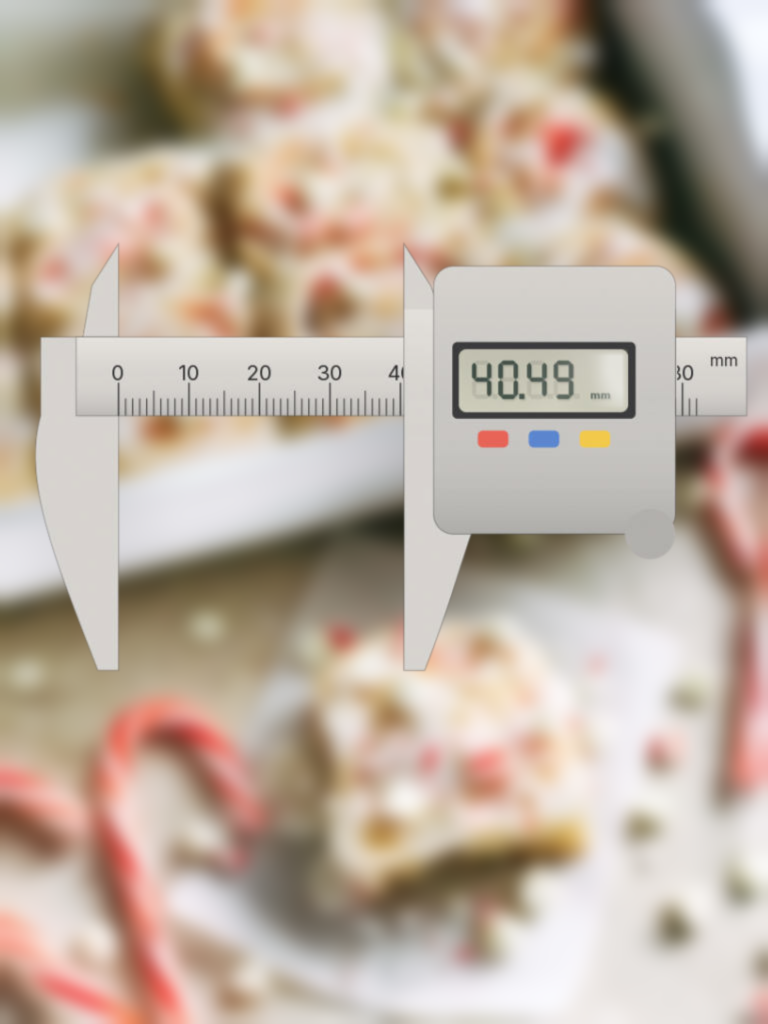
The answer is 40.49 mm
